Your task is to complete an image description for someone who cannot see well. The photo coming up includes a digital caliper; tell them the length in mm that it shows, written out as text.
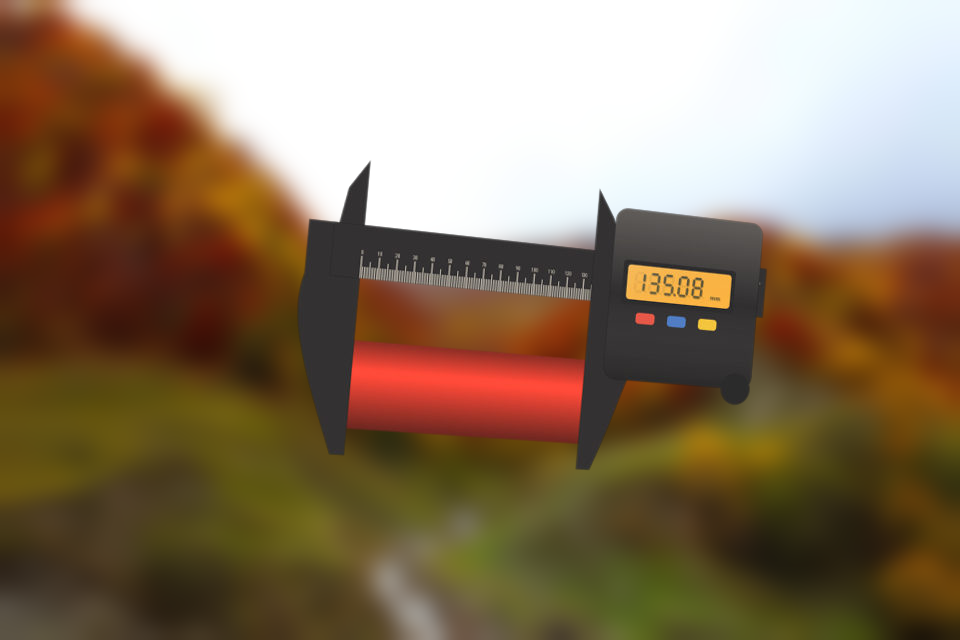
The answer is 135.08 mm
